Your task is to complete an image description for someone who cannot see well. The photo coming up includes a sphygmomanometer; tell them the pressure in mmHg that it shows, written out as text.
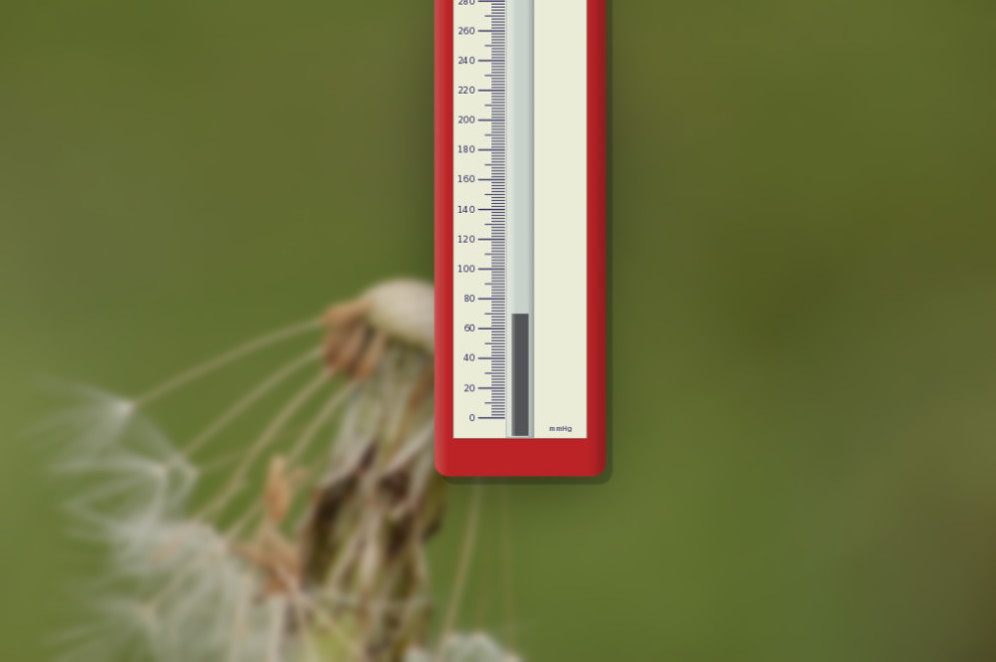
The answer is 70 mmHg
